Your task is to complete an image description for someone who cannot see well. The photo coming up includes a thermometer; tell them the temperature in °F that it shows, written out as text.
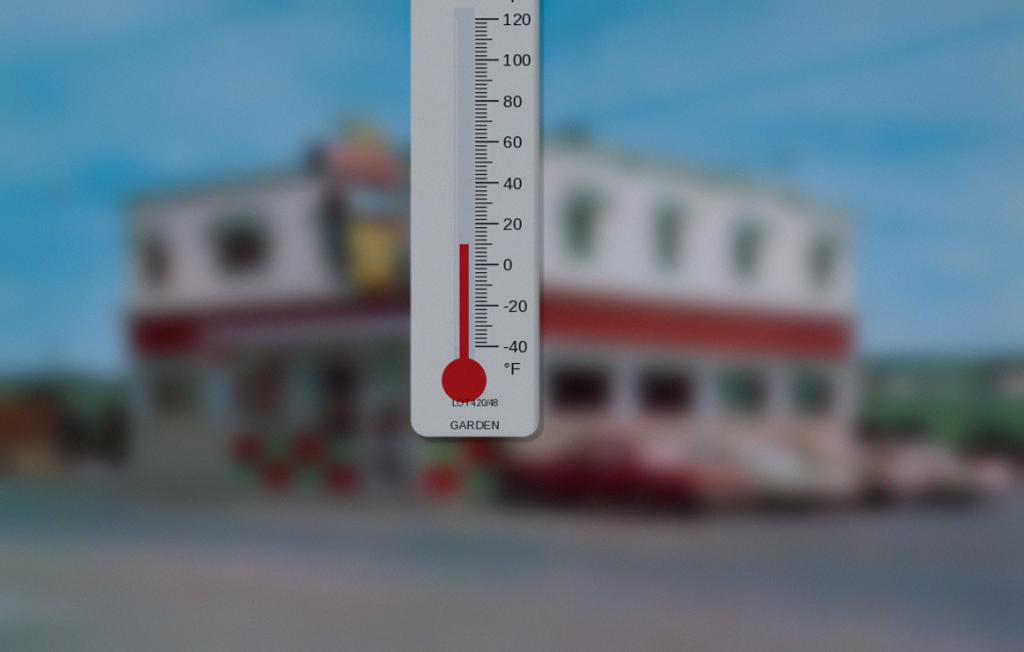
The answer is 10 °F
